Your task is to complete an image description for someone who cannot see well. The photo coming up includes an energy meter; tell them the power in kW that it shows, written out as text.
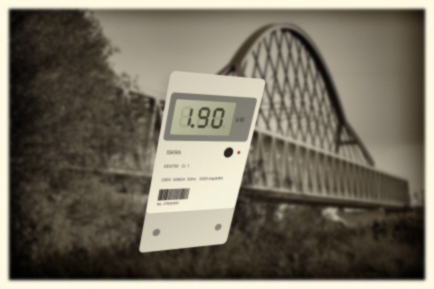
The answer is 1.90 kW
